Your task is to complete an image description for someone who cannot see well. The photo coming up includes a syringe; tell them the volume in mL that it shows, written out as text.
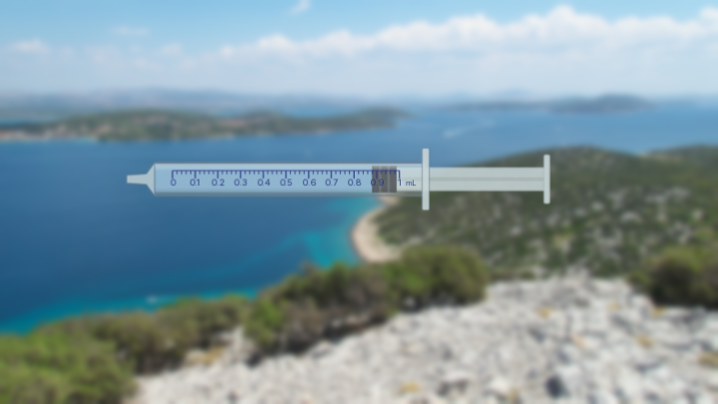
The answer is 0.88 mL
